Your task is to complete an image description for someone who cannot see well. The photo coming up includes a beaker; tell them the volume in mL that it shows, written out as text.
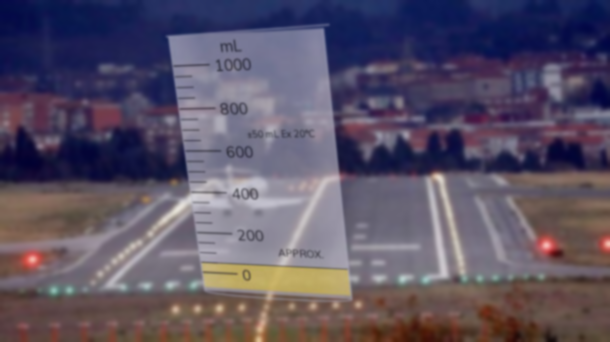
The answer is 50 mL
